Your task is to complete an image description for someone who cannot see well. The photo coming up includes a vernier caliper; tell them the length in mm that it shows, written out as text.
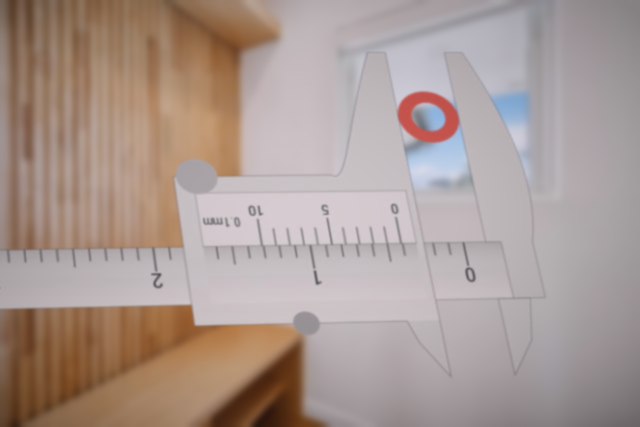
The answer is 4.1 mm
